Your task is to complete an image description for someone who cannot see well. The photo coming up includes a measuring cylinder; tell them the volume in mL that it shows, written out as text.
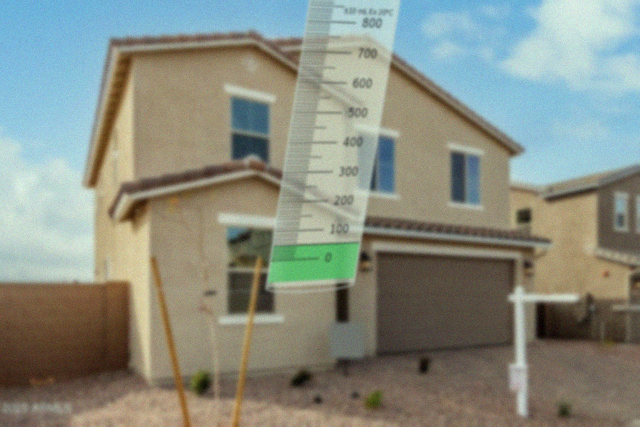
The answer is 50 mL
